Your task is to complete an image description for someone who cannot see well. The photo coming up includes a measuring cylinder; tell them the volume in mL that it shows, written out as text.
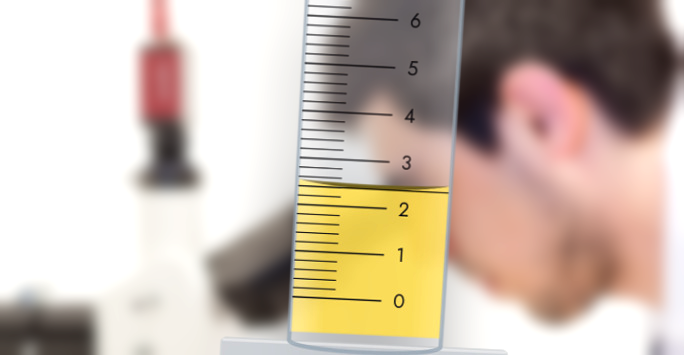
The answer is 2.4 mL
